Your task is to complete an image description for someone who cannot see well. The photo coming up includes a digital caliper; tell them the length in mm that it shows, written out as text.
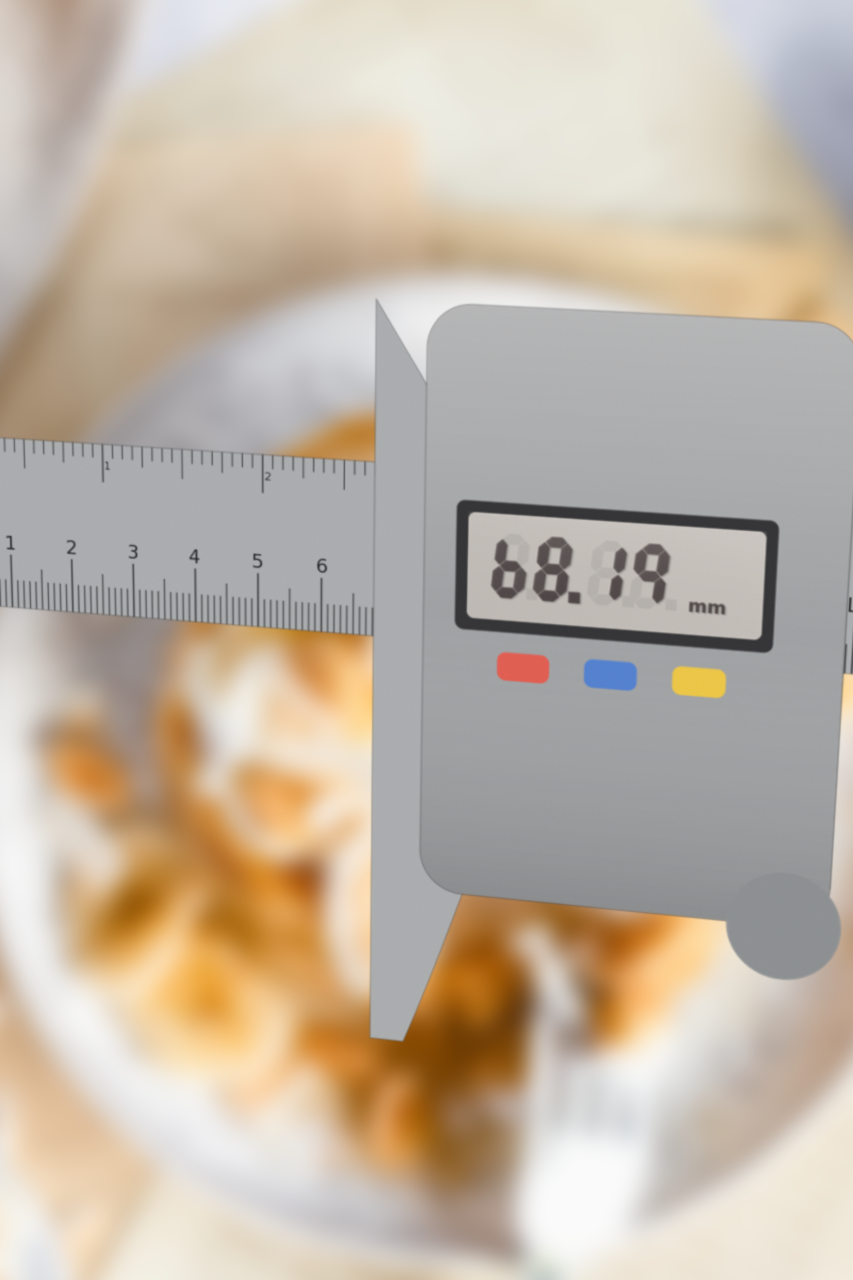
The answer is 68.19 mm
